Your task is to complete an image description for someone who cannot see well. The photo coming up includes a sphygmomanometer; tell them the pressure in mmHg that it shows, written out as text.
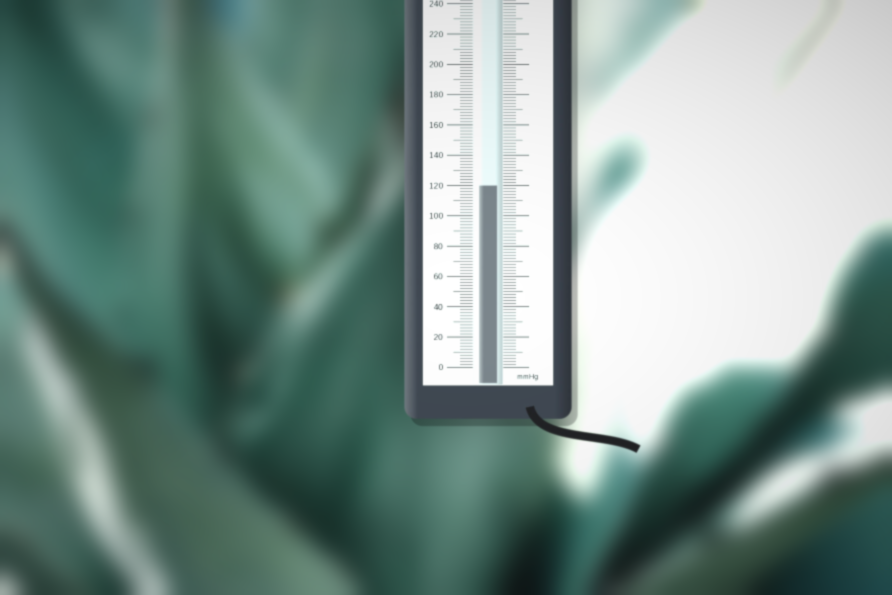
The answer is 120 mmHg
